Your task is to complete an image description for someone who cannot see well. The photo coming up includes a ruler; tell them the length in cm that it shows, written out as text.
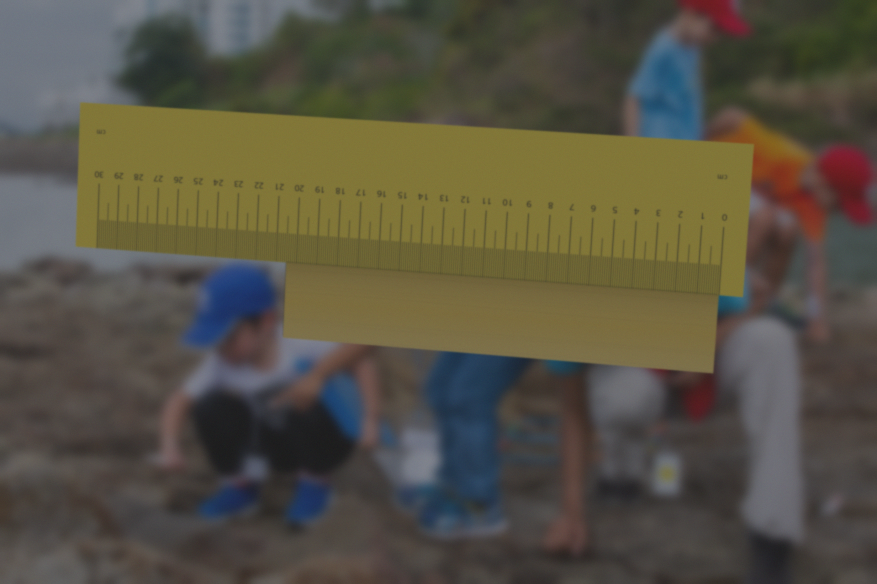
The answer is 20.5 cm
